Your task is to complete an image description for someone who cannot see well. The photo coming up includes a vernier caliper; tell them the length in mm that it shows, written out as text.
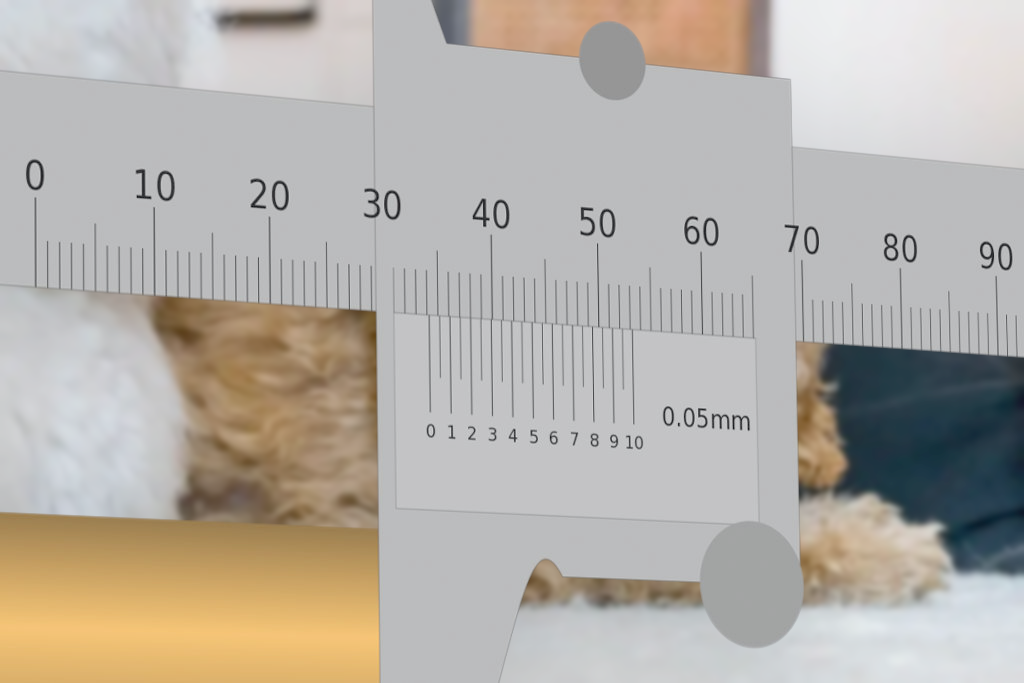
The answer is 34.2 mm
